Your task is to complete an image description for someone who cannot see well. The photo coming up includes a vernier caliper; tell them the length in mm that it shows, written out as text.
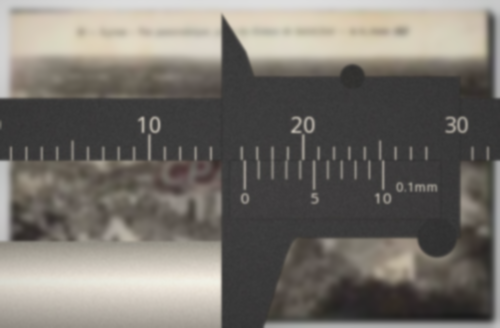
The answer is 16.2 mm
